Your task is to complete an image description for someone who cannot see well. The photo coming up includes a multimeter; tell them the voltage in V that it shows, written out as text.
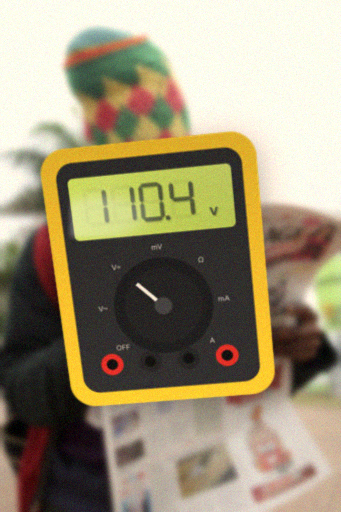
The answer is 110.4 V
